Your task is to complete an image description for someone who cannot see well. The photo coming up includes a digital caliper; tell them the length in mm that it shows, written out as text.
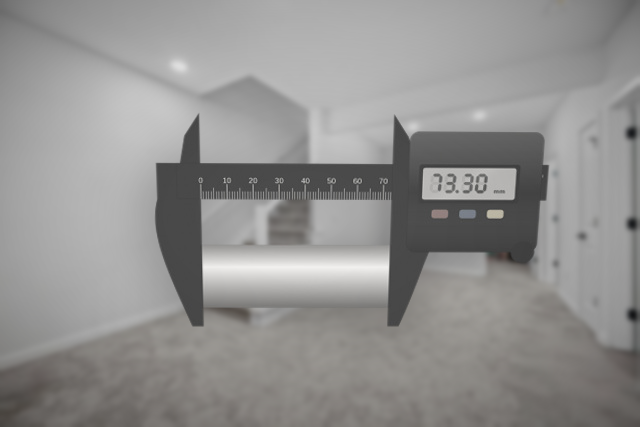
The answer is 73.30 mm
